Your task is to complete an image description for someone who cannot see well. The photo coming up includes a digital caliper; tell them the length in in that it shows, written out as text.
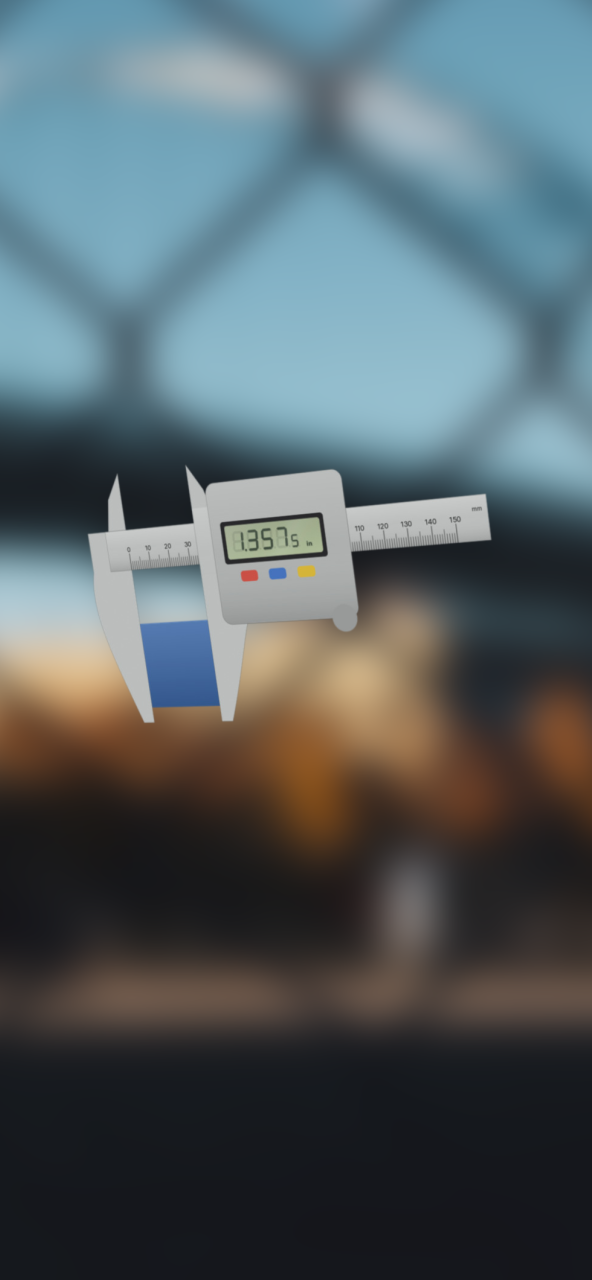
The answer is 1.3575 in
